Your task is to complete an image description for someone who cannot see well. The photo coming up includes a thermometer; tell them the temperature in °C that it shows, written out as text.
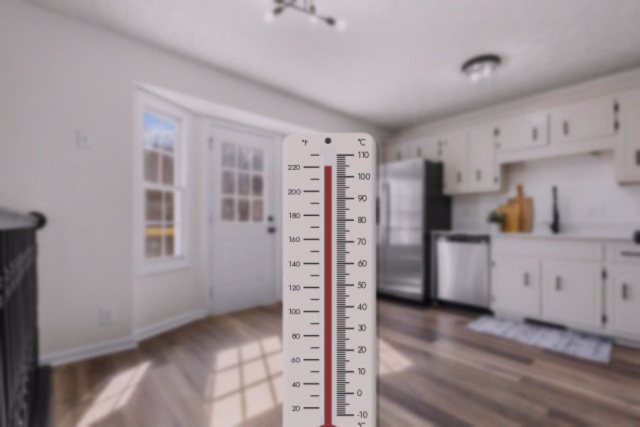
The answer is 105 °C
